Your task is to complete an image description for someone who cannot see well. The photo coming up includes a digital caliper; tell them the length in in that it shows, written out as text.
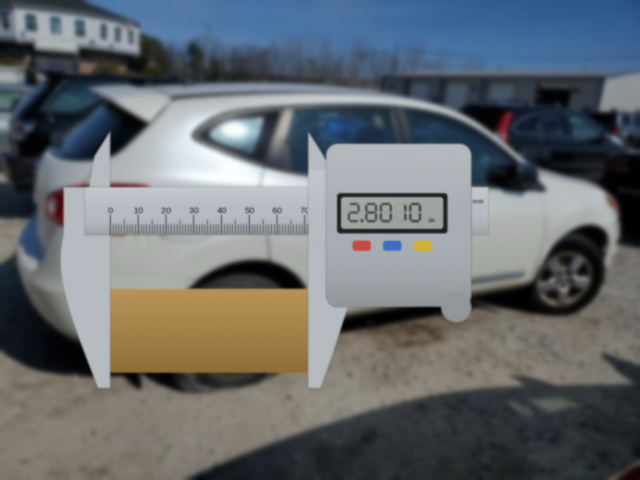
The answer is 2.8010 in
